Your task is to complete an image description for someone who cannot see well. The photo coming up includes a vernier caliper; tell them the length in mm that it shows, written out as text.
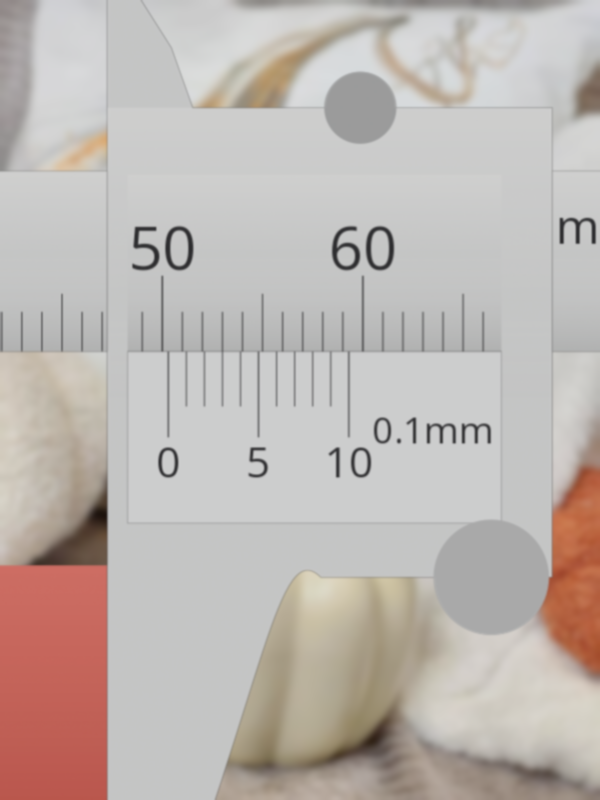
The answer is 50.3 mm
